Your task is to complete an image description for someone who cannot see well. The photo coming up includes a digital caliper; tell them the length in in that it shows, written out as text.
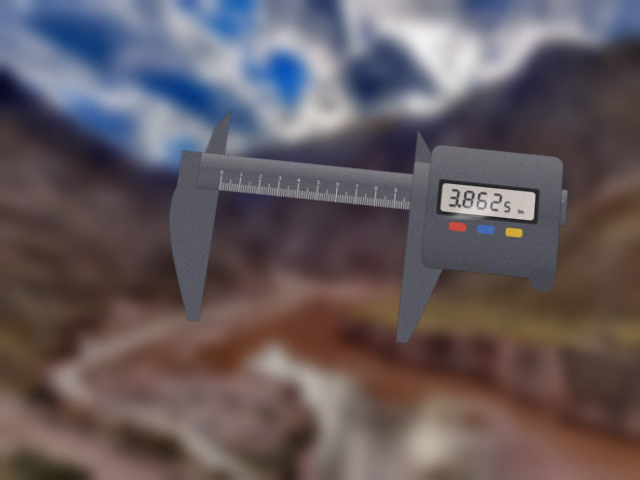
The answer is 3.8625 in
